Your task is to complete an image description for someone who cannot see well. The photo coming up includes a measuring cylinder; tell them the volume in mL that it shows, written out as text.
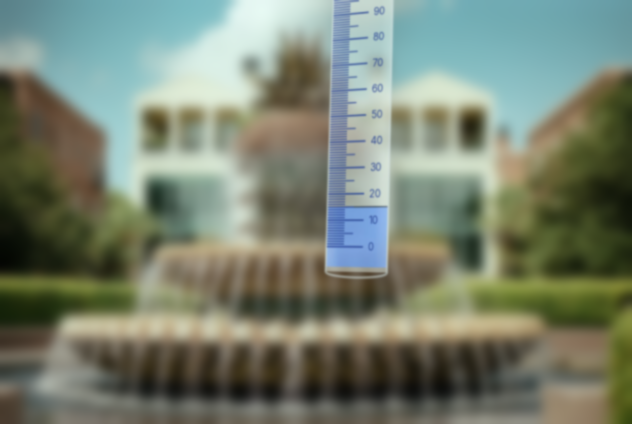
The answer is 15 mL
